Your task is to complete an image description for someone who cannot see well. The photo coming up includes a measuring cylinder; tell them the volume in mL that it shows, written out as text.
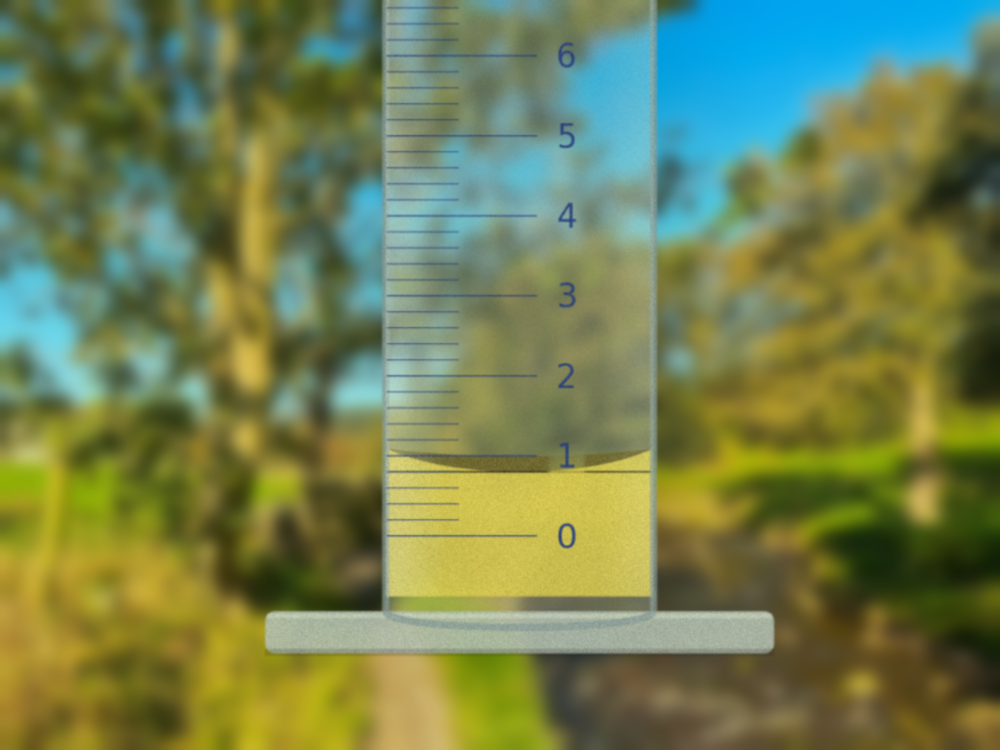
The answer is 0.8 mL
